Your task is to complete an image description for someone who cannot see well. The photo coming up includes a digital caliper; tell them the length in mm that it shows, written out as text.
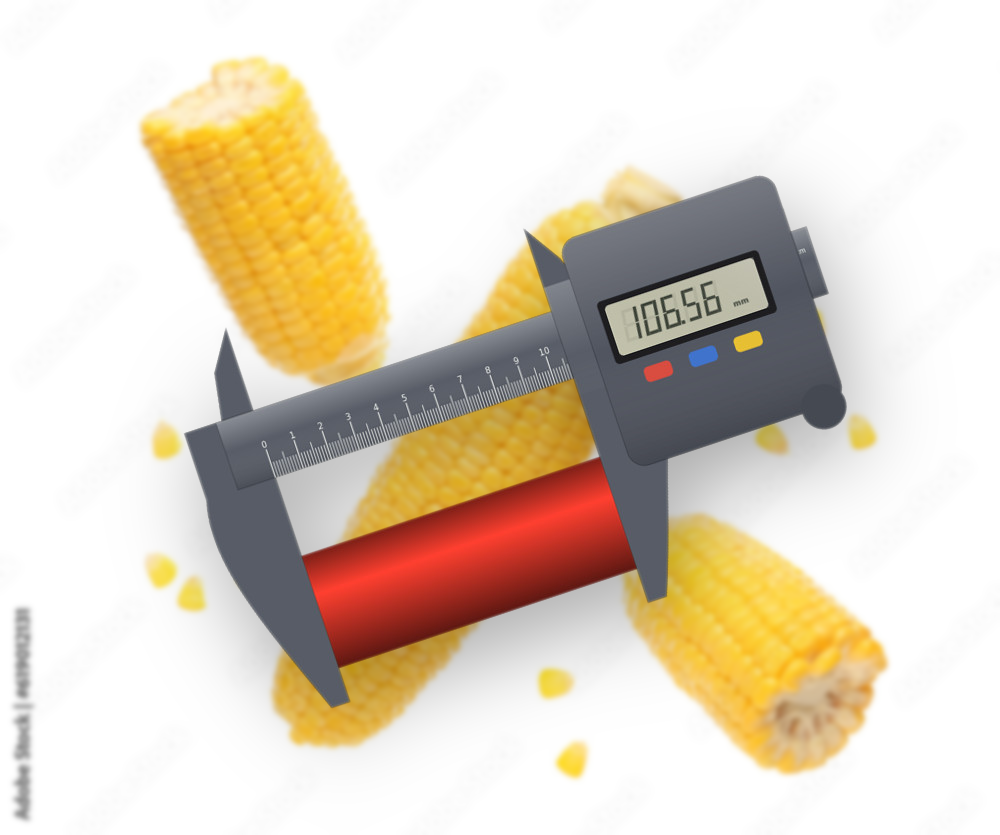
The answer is 106.56 mm
